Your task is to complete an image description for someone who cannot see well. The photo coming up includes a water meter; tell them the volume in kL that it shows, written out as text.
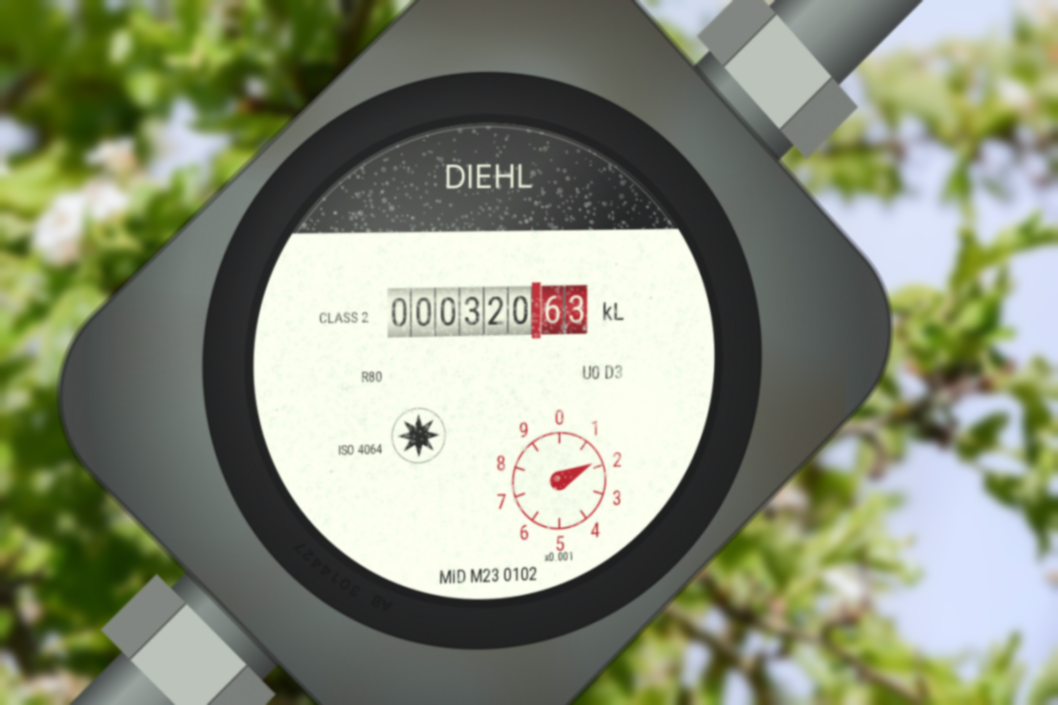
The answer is 320.631 kL
